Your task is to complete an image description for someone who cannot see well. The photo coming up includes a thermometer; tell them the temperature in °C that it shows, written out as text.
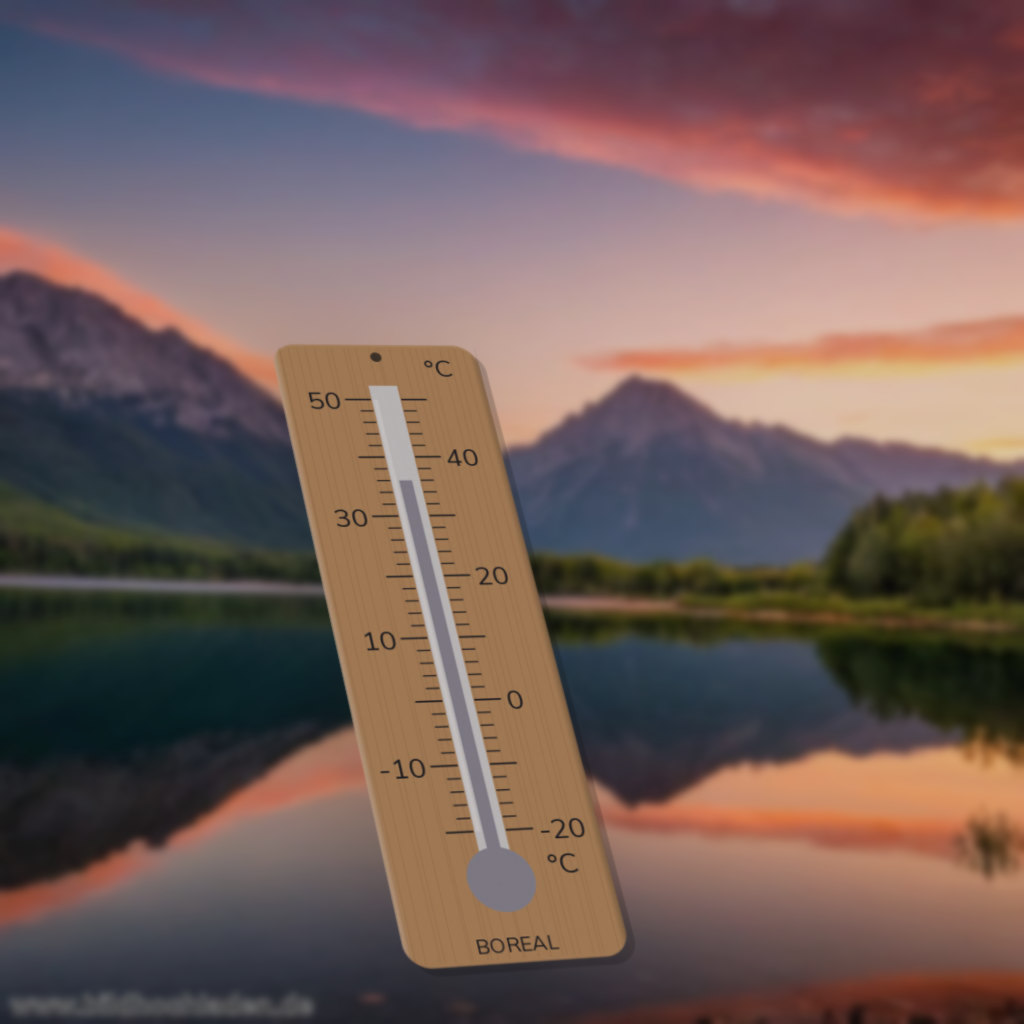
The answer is 36 °C
